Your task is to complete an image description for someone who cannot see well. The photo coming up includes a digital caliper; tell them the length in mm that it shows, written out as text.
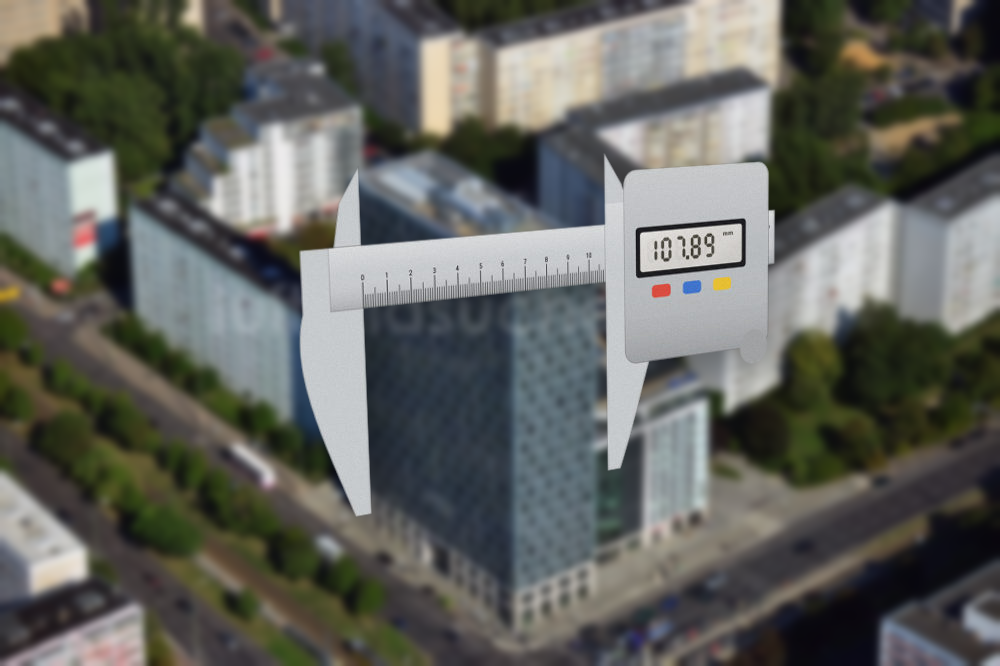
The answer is 107.89 mm
